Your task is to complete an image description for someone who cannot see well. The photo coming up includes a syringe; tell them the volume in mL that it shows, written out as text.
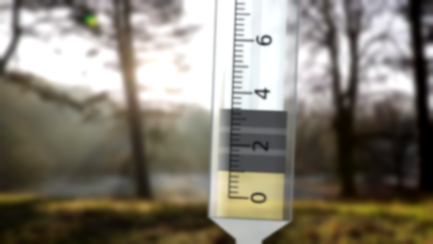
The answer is 1 mL
